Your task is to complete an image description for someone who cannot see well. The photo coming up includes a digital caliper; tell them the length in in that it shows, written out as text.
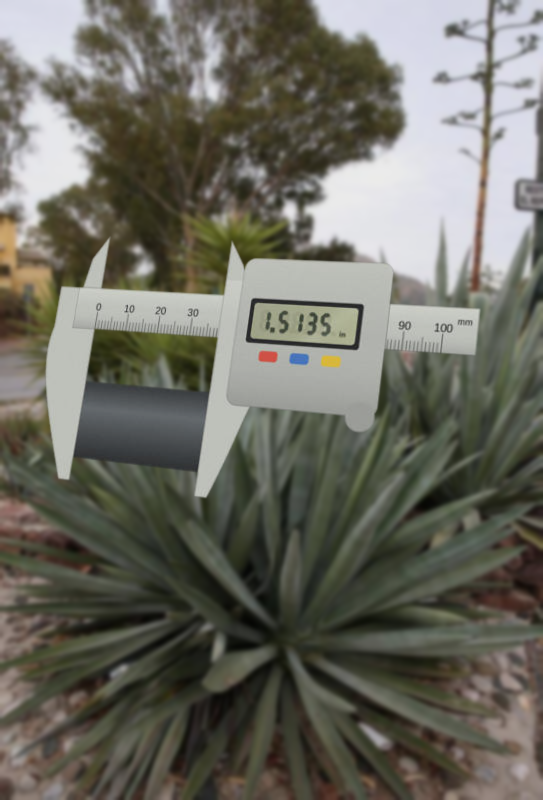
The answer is 1.5135 in
